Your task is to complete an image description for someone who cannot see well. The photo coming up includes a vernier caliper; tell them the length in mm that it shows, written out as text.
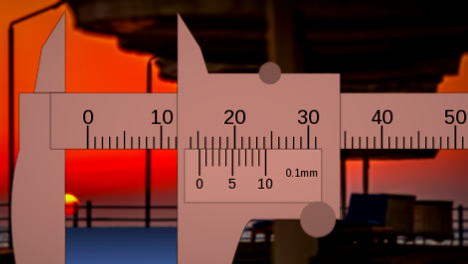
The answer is 15.2 mm
